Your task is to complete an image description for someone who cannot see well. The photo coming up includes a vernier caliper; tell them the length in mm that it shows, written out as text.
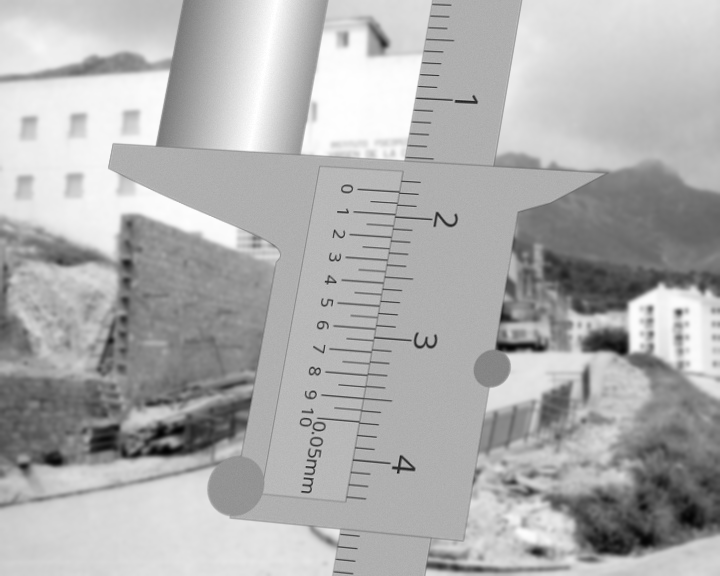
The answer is 17.9 mm
